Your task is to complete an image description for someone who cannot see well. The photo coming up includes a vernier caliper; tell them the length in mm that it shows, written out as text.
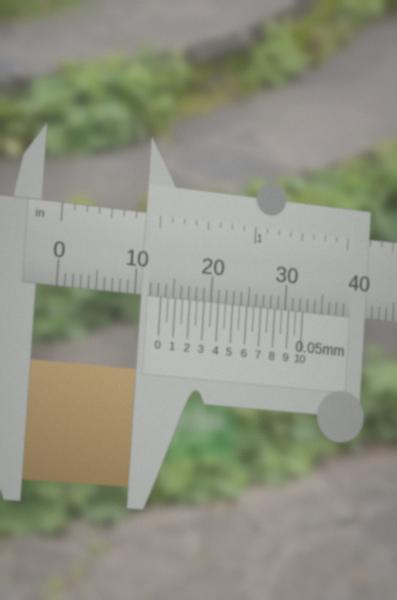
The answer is 13.4 mm
